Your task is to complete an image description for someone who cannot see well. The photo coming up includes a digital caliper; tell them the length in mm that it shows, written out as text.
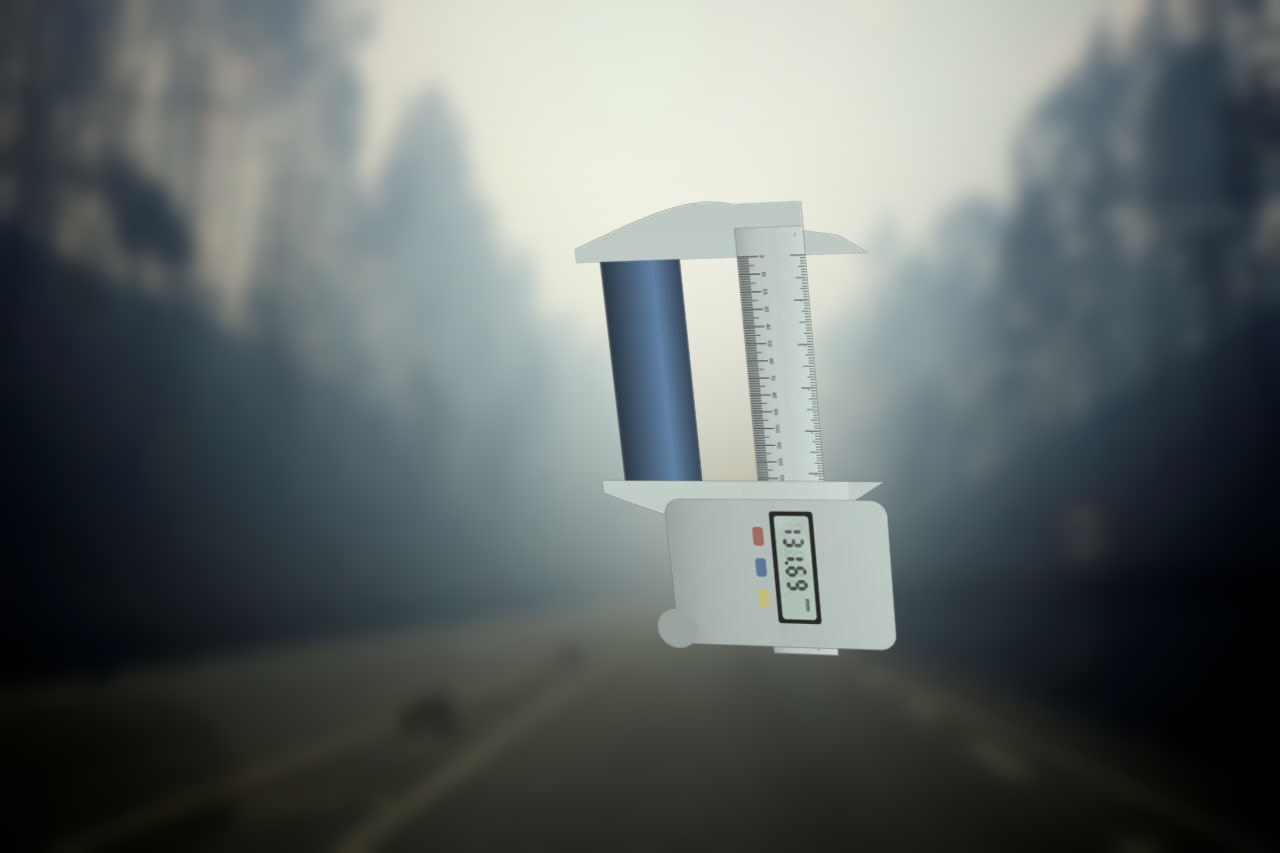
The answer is 131.69 mm
